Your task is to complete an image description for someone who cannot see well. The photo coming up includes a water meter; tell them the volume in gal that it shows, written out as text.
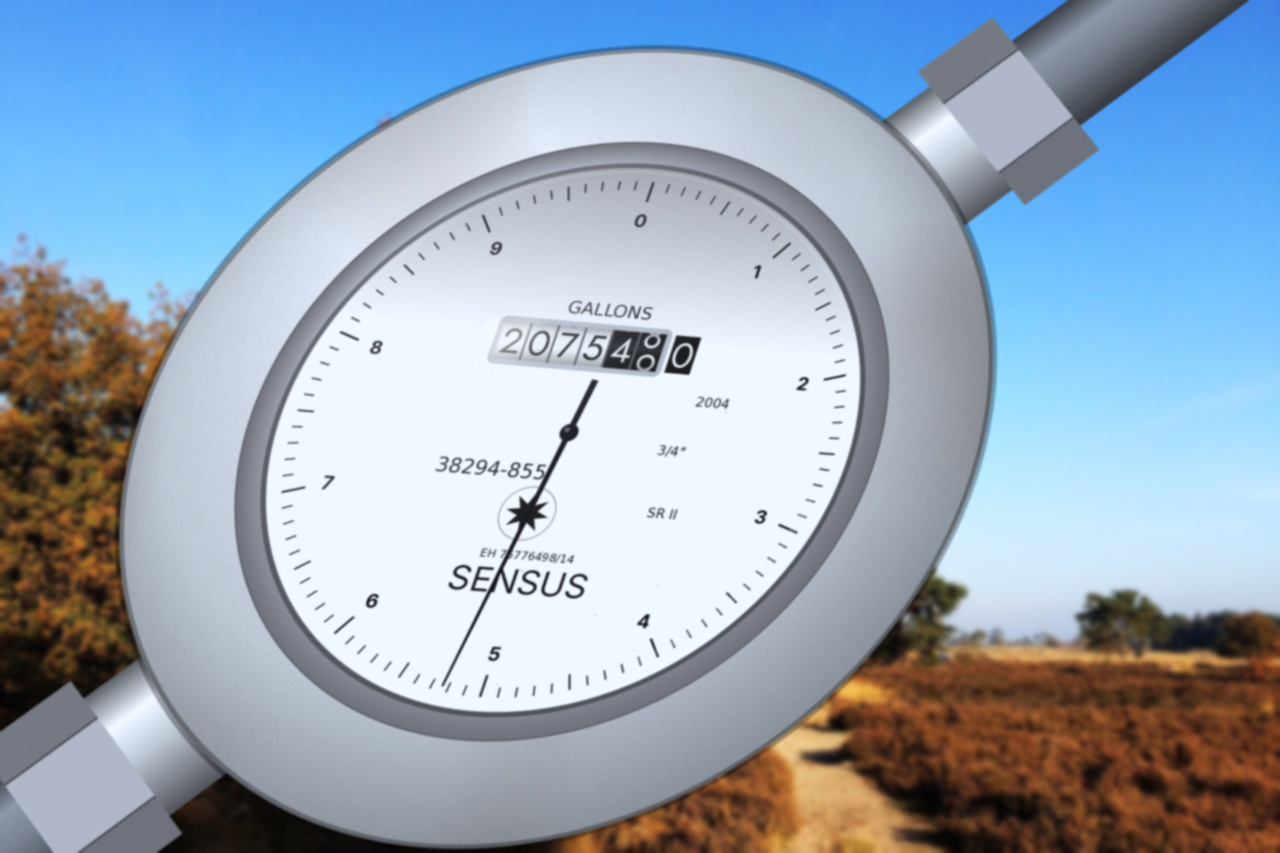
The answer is 2075485.2 gal
